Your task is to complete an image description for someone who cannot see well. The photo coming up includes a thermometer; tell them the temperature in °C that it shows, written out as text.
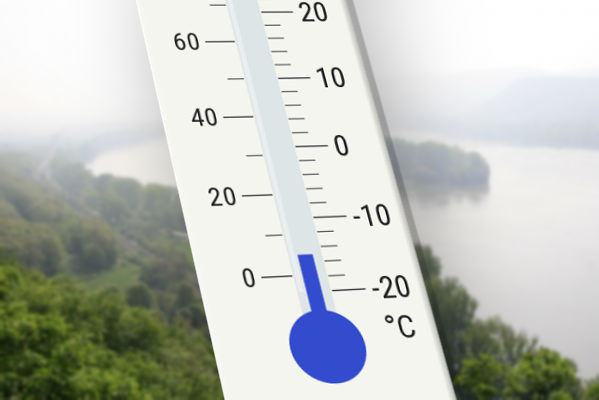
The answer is -15 °C
